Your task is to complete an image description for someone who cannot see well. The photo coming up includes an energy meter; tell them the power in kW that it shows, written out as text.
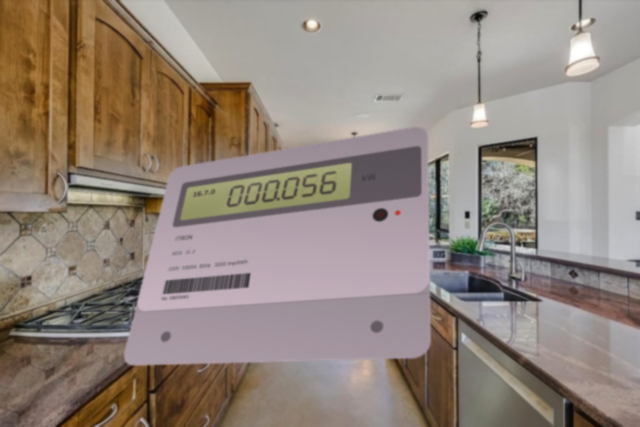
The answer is 0.056 kW
